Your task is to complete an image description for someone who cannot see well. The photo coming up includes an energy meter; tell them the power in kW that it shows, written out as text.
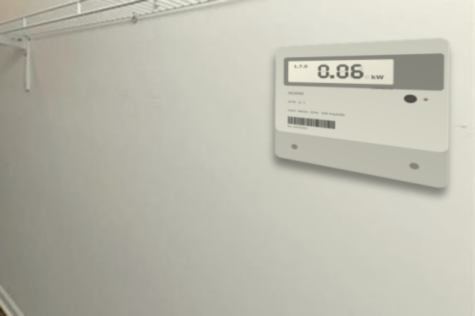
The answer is 0.06 kW
